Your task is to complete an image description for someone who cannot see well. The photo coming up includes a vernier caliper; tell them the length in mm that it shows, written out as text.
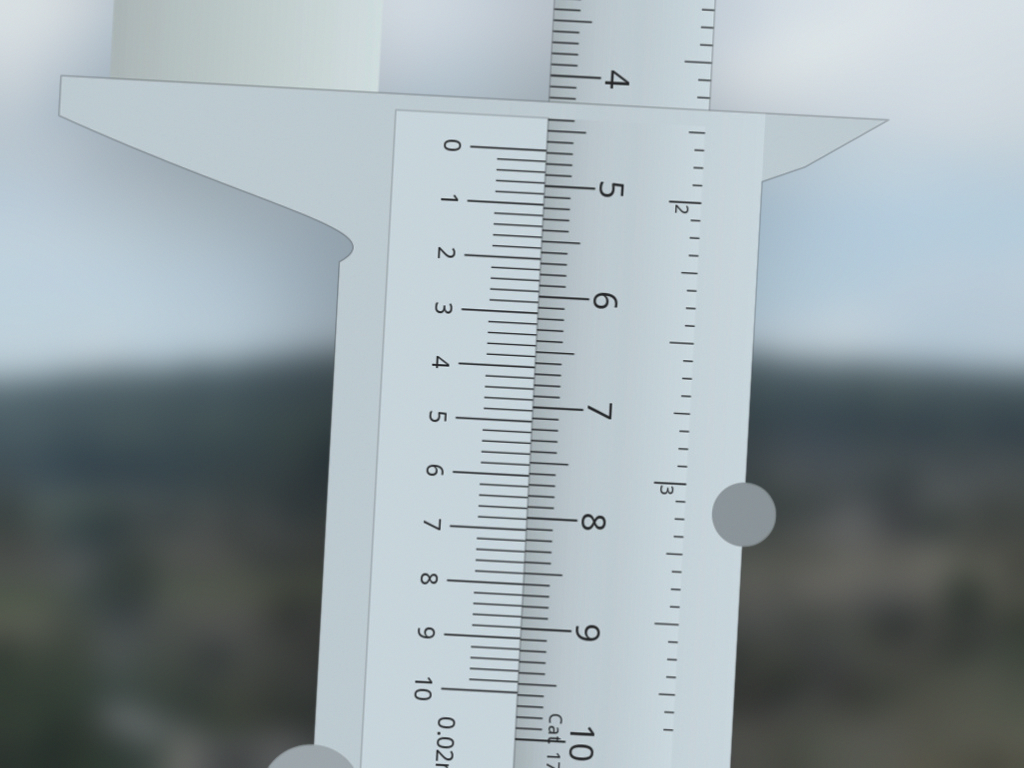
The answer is 46.8 mm
